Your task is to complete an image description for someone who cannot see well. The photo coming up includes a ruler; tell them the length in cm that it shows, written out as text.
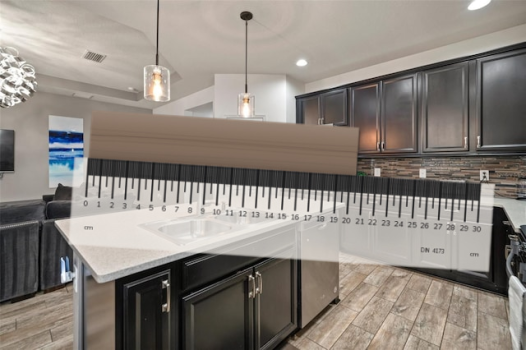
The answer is 20.5 cm
